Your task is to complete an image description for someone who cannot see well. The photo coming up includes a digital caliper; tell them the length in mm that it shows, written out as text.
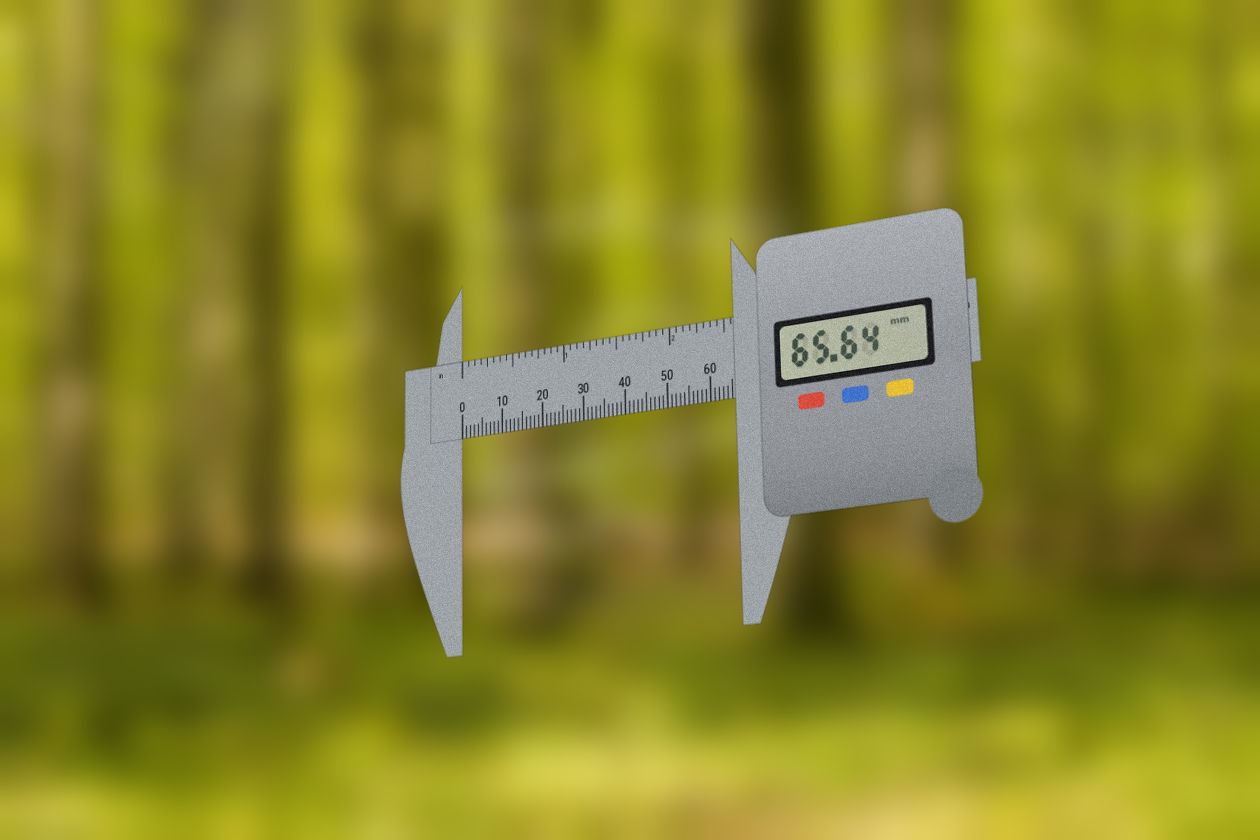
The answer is 65.64 mm
